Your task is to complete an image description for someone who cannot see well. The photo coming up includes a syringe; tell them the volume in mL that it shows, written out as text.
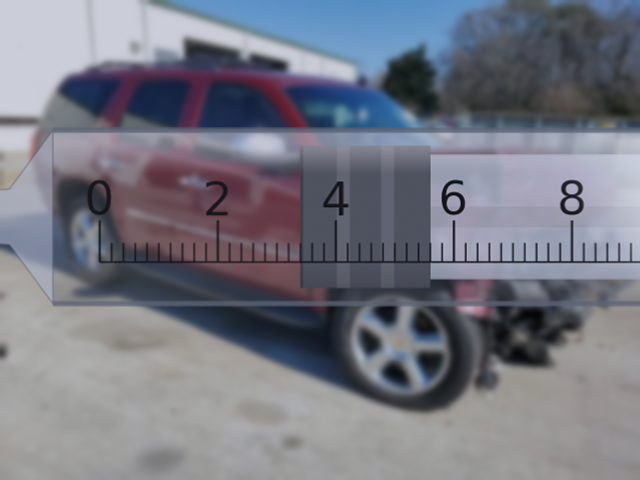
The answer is 3.4 mL
